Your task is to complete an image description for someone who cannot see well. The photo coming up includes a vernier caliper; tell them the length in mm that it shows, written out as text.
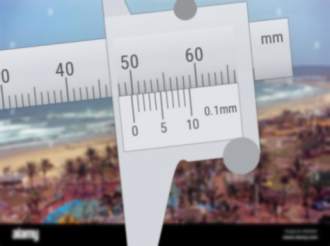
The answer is 49.8 mm
